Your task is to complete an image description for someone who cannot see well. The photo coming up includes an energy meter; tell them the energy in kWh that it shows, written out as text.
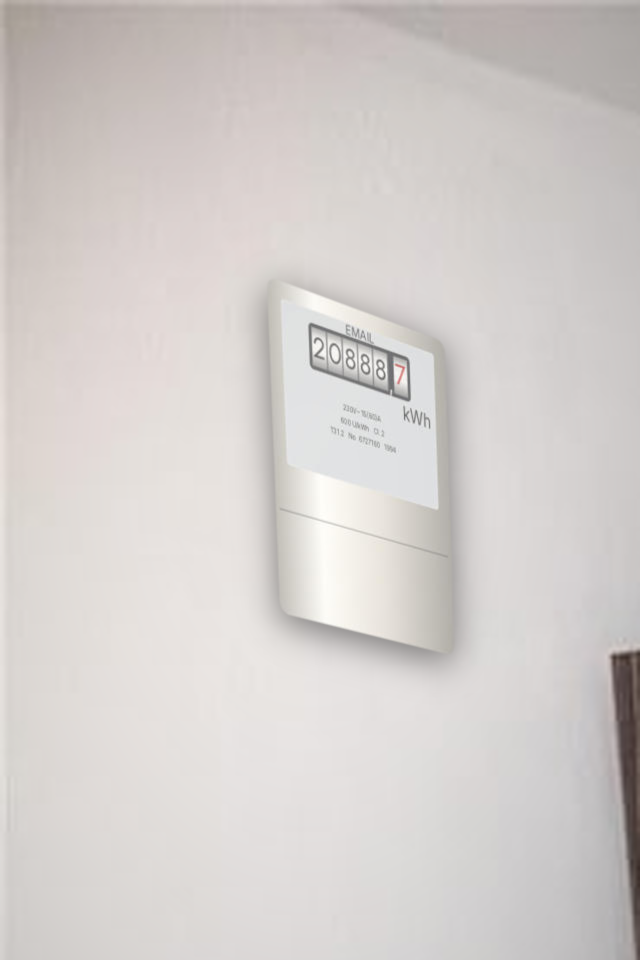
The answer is 20888.7 kWh
